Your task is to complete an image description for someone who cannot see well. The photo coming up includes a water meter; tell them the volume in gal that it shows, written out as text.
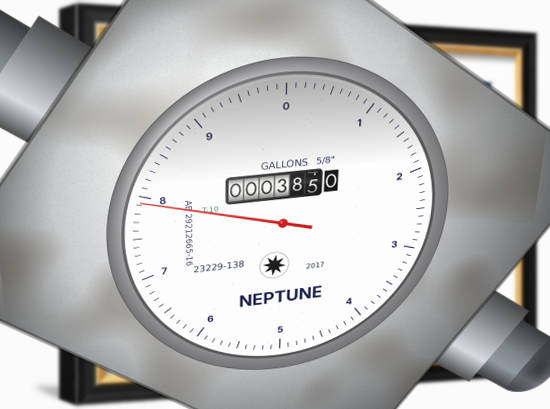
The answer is 3847.9 gal
